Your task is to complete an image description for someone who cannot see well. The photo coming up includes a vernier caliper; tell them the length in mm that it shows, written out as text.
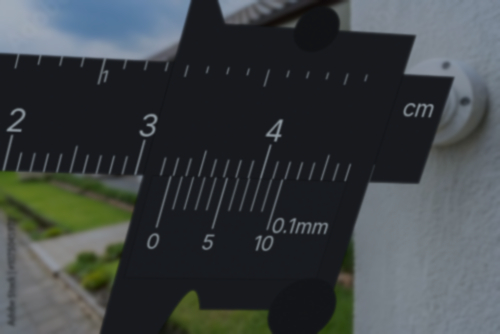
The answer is 32.8 mm
